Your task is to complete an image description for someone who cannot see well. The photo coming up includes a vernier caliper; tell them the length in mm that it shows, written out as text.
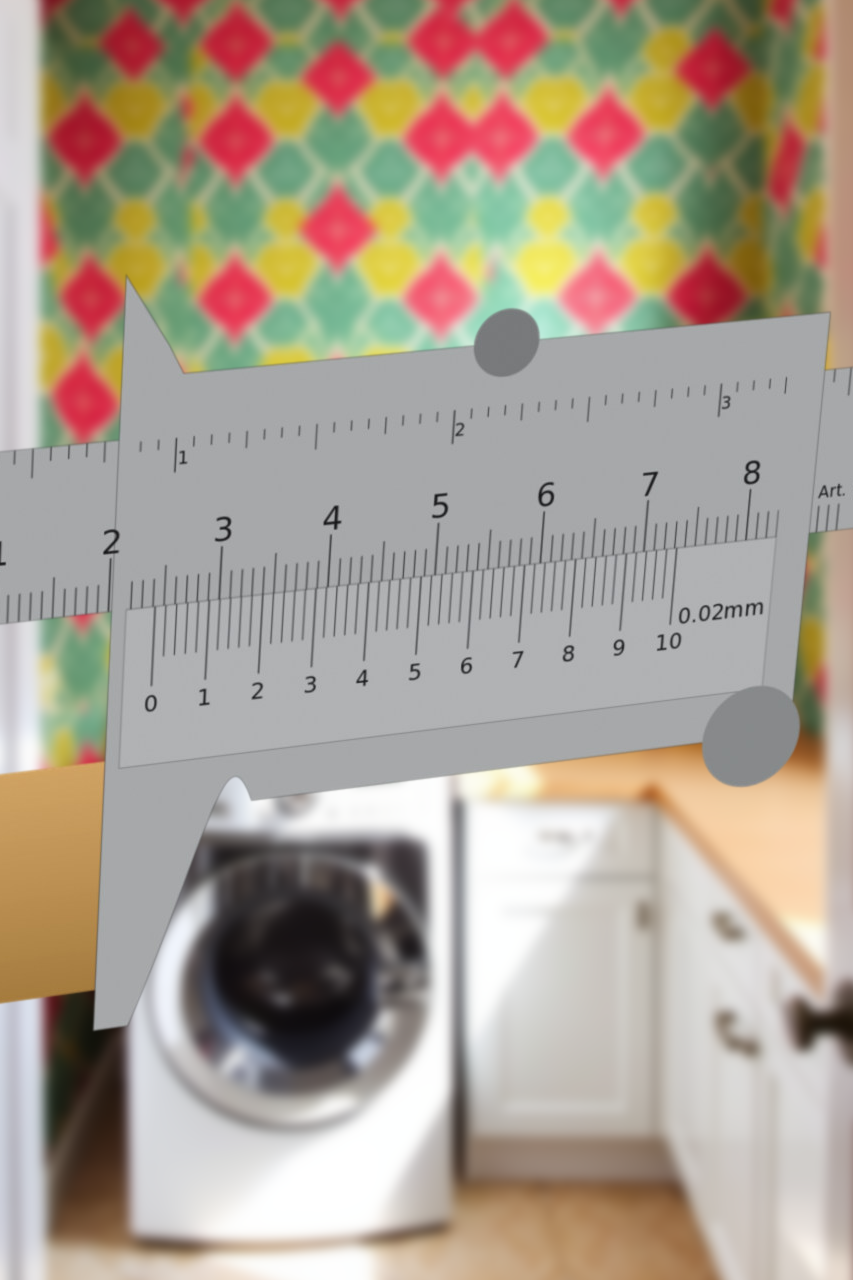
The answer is 24.2 mm
